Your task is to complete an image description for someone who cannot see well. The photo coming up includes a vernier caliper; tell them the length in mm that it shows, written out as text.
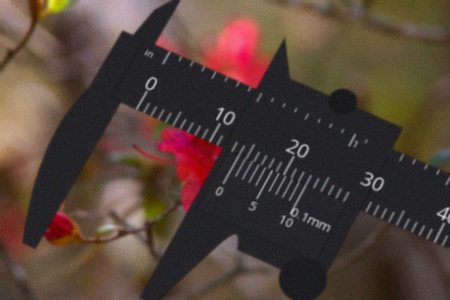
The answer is 14.0 mm
